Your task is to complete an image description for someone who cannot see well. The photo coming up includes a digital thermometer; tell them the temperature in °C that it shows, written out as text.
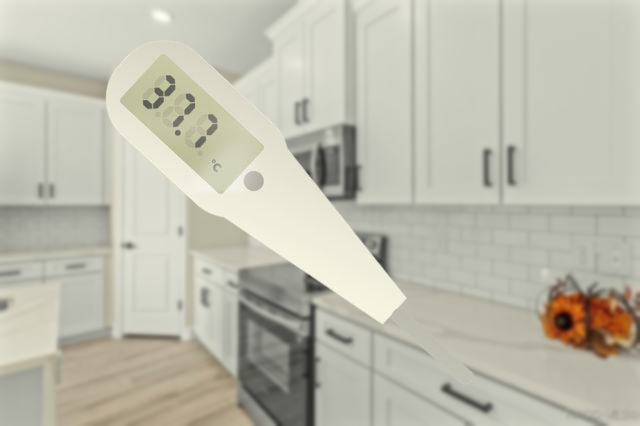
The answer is 37.7 °C
